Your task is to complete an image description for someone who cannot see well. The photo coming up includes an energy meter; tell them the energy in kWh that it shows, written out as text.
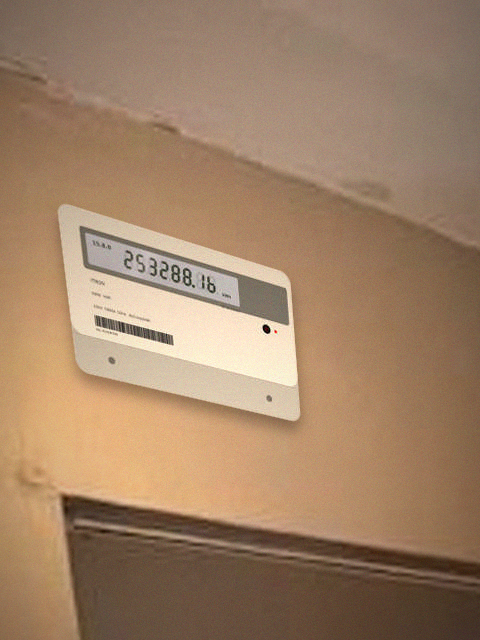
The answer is 253288.16 kWh
